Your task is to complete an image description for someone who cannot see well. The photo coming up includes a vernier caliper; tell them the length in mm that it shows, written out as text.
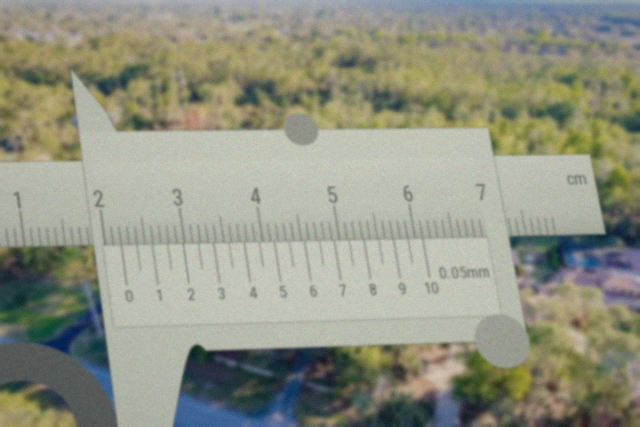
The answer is 22.0 mm
